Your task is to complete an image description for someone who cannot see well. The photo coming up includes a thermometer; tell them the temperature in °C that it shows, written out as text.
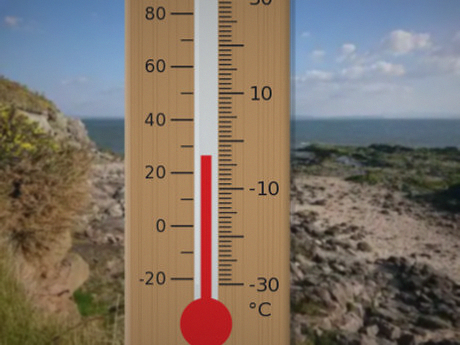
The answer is -3 °C
